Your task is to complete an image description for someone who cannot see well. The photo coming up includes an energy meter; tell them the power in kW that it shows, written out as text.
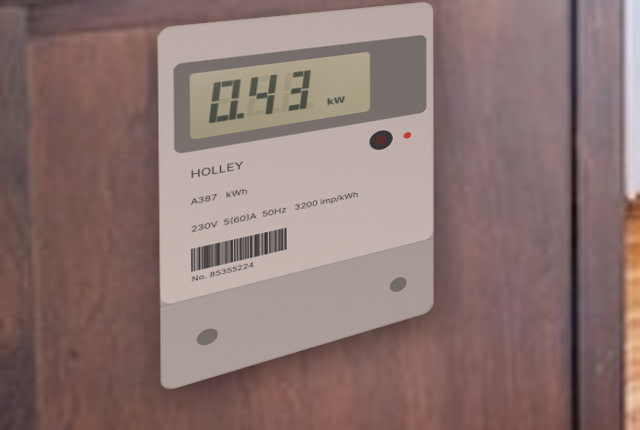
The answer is 0.43 kW
